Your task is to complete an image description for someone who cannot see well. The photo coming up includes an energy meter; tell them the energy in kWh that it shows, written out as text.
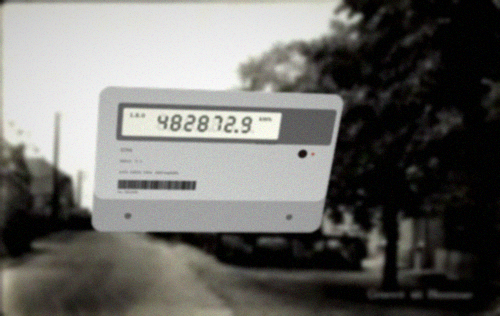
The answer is 482872.9 kWh
